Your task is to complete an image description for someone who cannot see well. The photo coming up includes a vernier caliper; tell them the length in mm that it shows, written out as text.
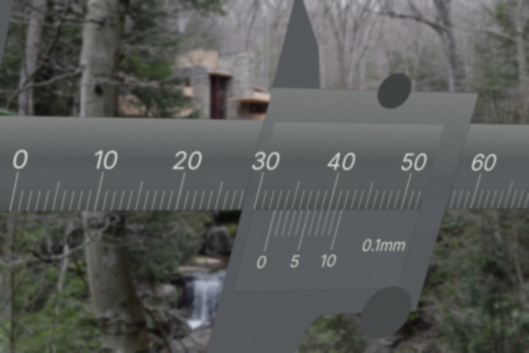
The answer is 32.8 mm
